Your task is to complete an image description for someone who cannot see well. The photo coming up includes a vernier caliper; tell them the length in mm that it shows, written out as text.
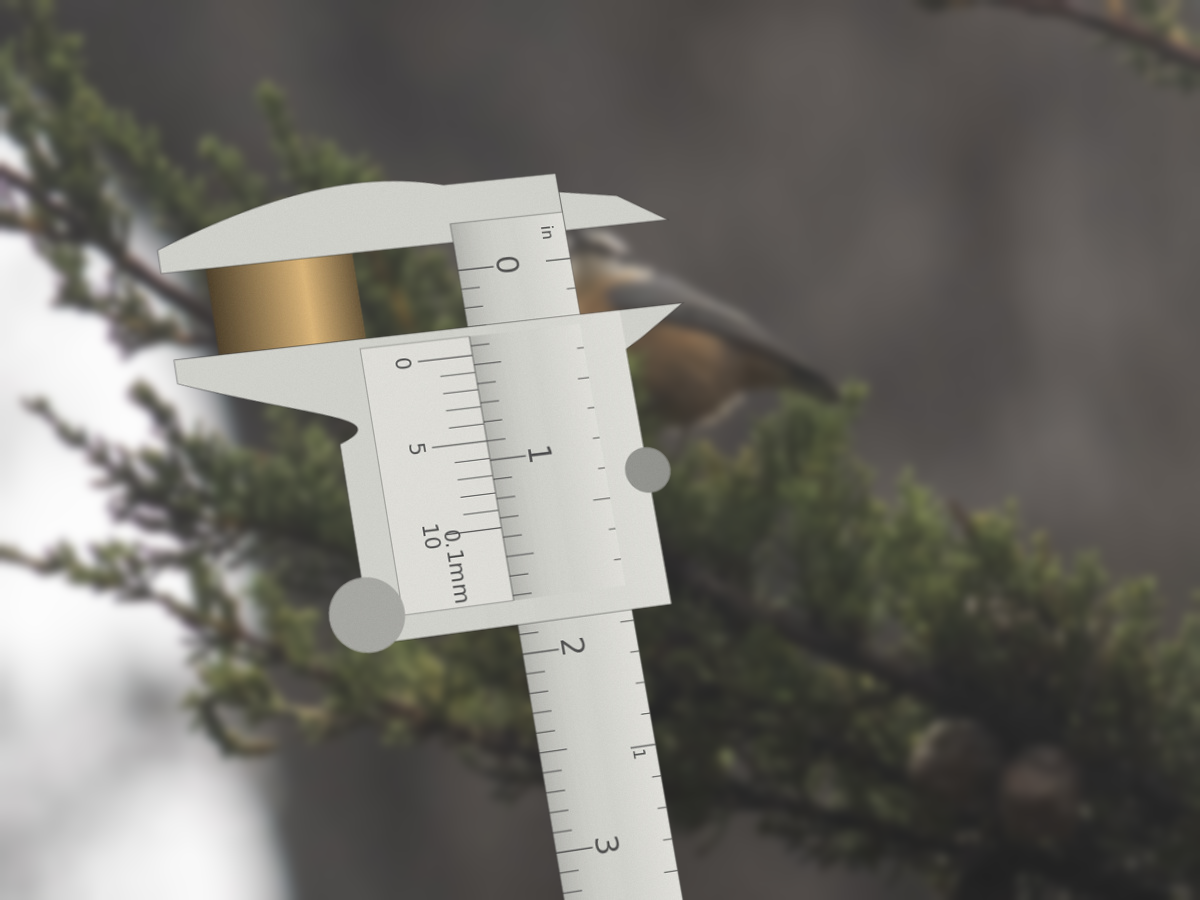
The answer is 4.5 mm
